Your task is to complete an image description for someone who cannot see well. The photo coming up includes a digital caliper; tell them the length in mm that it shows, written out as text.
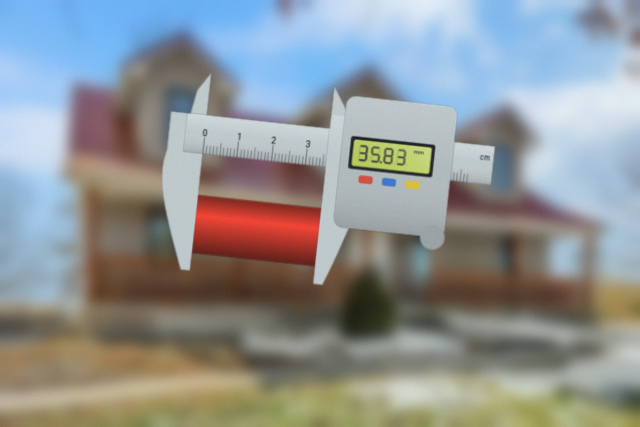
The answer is 35.83 mm
